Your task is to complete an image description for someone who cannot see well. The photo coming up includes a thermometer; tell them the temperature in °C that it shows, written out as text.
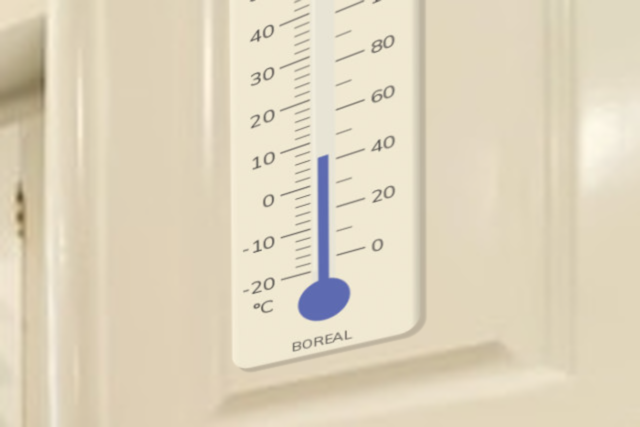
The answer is 6 °C
